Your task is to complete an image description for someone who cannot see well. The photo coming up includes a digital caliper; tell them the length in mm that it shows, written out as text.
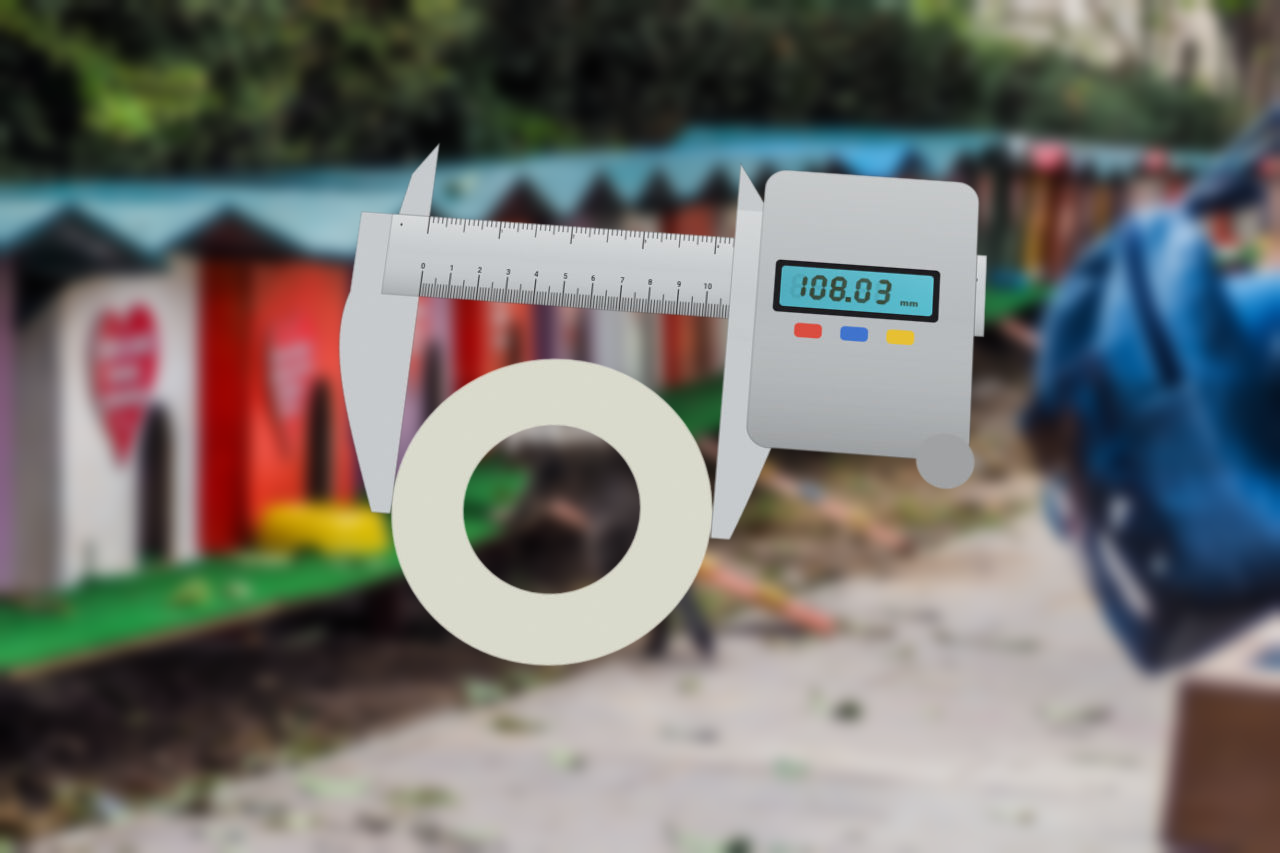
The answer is 108.03 mm
